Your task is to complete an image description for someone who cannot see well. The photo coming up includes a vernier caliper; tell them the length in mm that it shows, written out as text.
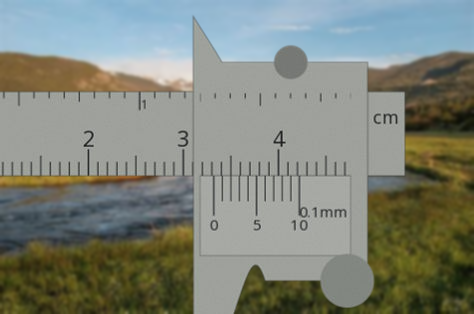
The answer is 33.2 mm
